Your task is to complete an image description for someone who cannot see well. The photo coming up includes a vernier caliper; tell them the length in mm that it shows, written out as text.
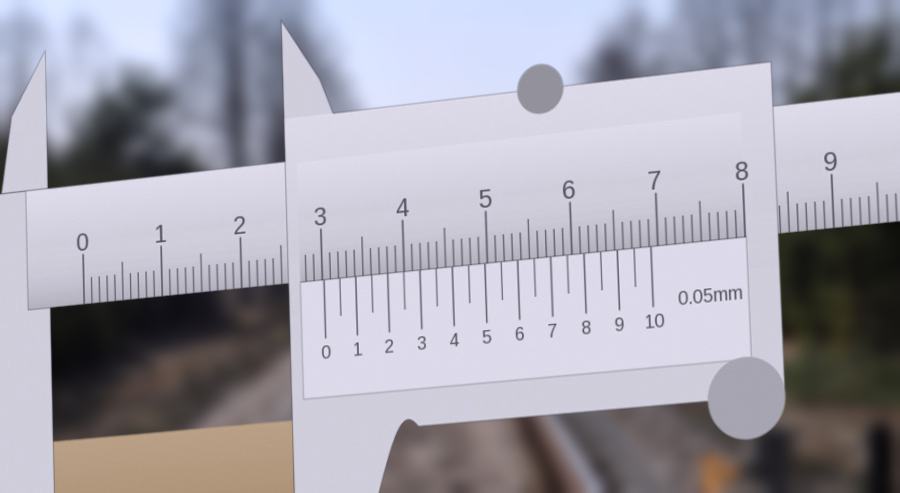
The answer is 30.2 mm
